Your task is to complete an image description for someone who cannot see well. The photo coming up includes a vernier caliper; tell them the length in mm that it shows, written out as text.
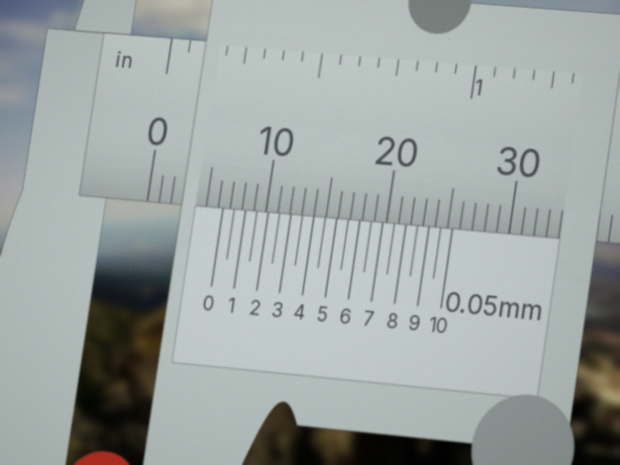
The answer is 6.4 mm
